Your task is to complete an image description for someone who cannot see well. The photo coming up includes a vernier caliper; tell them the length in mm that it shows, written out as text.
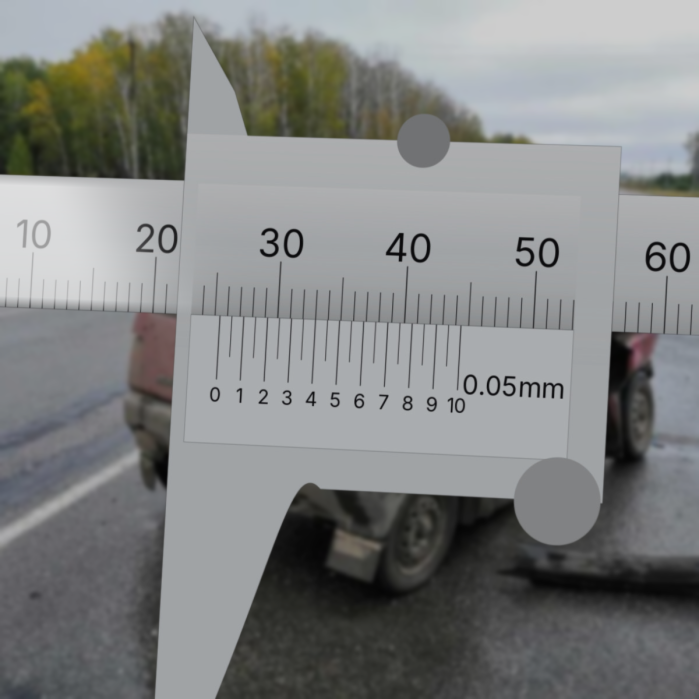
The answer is 25.4 mm
